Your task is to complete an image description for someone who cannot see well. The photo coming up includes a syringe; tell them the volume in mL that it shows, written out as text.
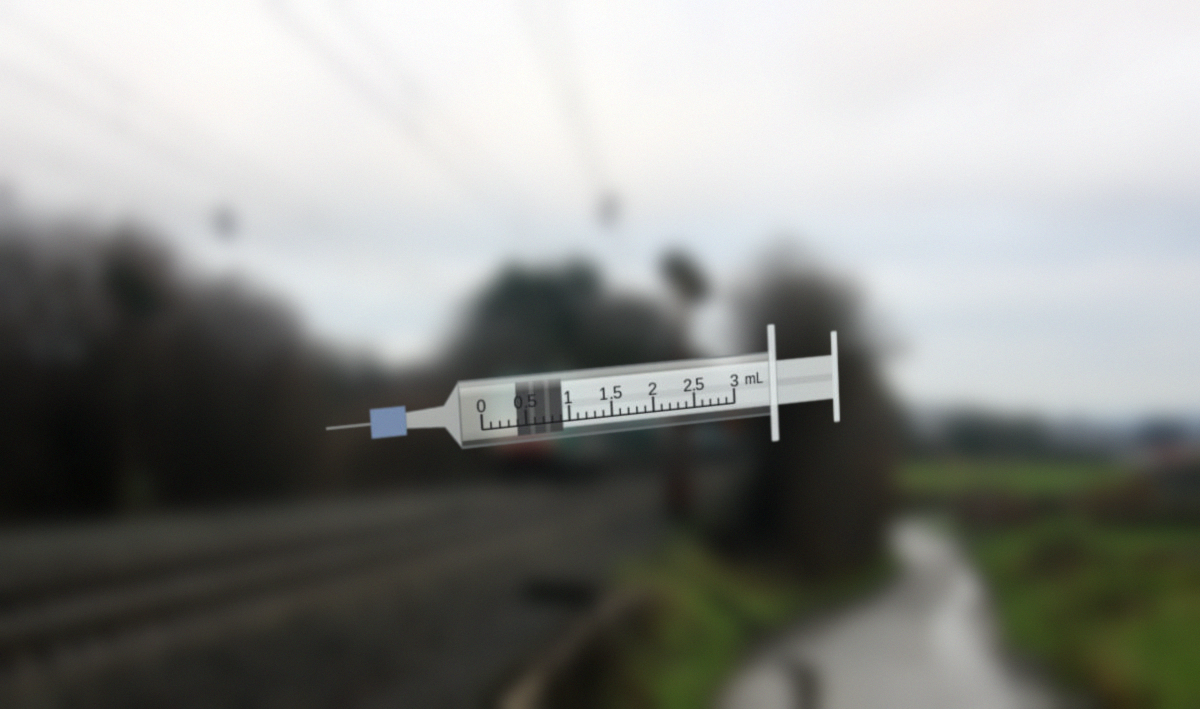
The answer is 0.4 mL
